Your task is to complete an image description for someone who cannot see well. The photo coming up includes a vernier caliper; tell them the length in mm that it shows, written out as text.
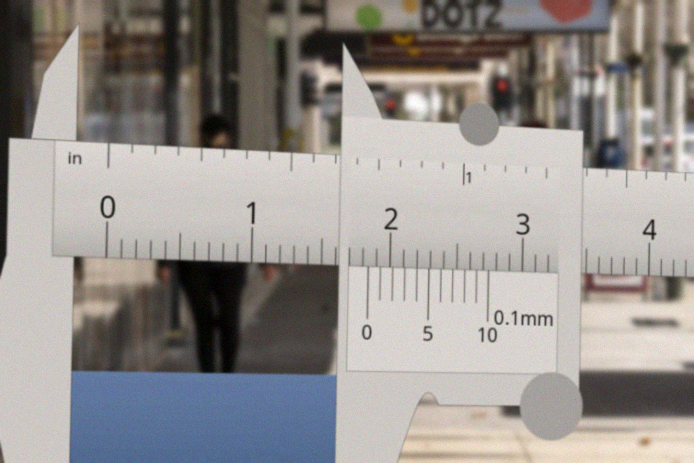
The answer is 18.4 mm
